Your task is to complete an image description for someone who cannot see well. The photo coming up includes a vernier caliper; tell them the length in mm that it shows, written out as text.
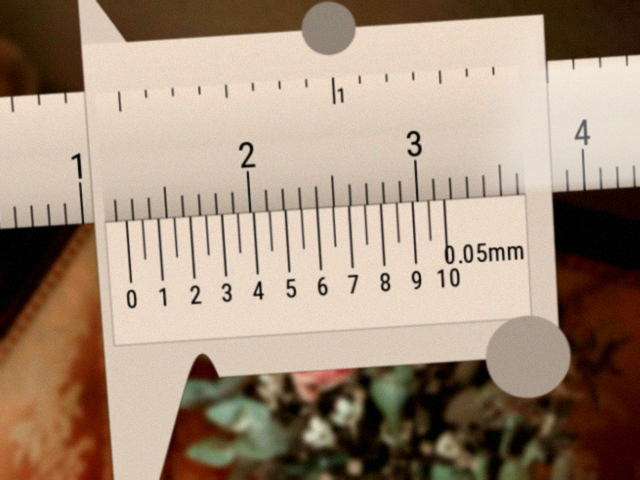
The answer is 12.6 mm
